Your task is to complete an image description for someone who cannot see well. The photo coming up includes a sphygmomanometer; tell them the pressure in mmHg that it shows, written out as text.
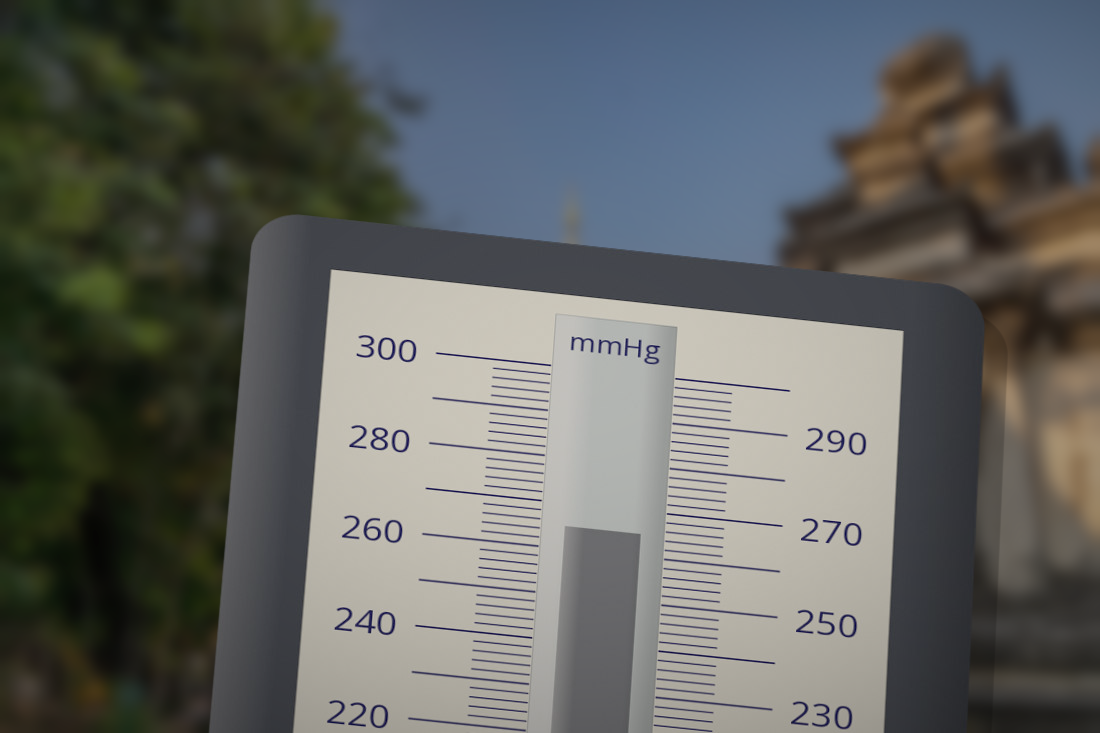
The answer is 265 mmHg
